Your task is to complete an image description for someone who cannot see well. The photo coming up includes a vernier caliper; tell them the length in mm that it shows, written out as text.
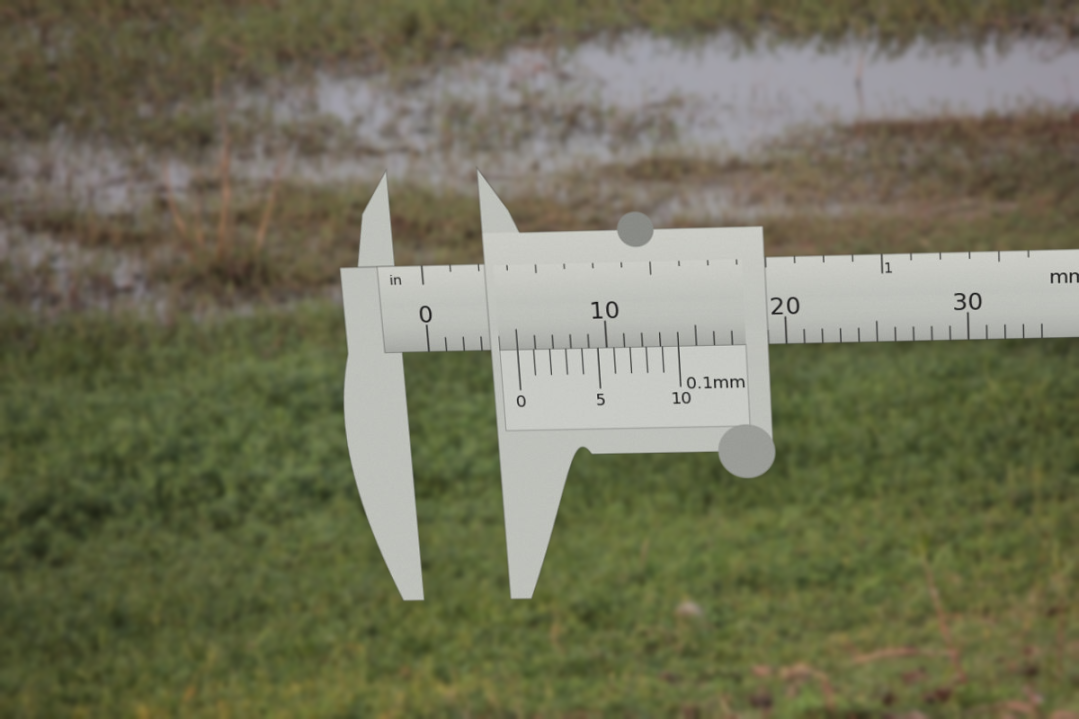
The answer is 5.0 mm
